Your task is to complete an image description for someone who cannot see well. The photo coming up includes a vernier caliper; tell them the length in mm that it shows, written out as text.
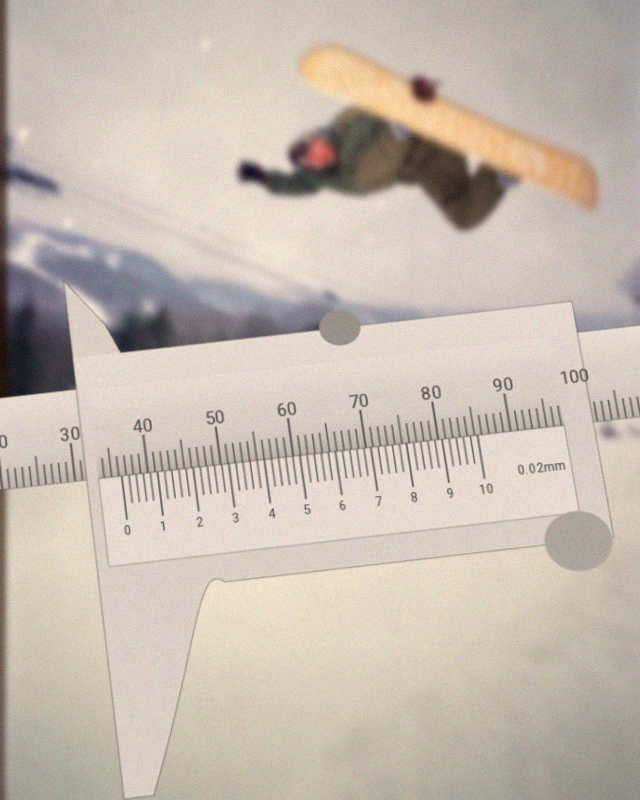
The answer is 36.4 mm
